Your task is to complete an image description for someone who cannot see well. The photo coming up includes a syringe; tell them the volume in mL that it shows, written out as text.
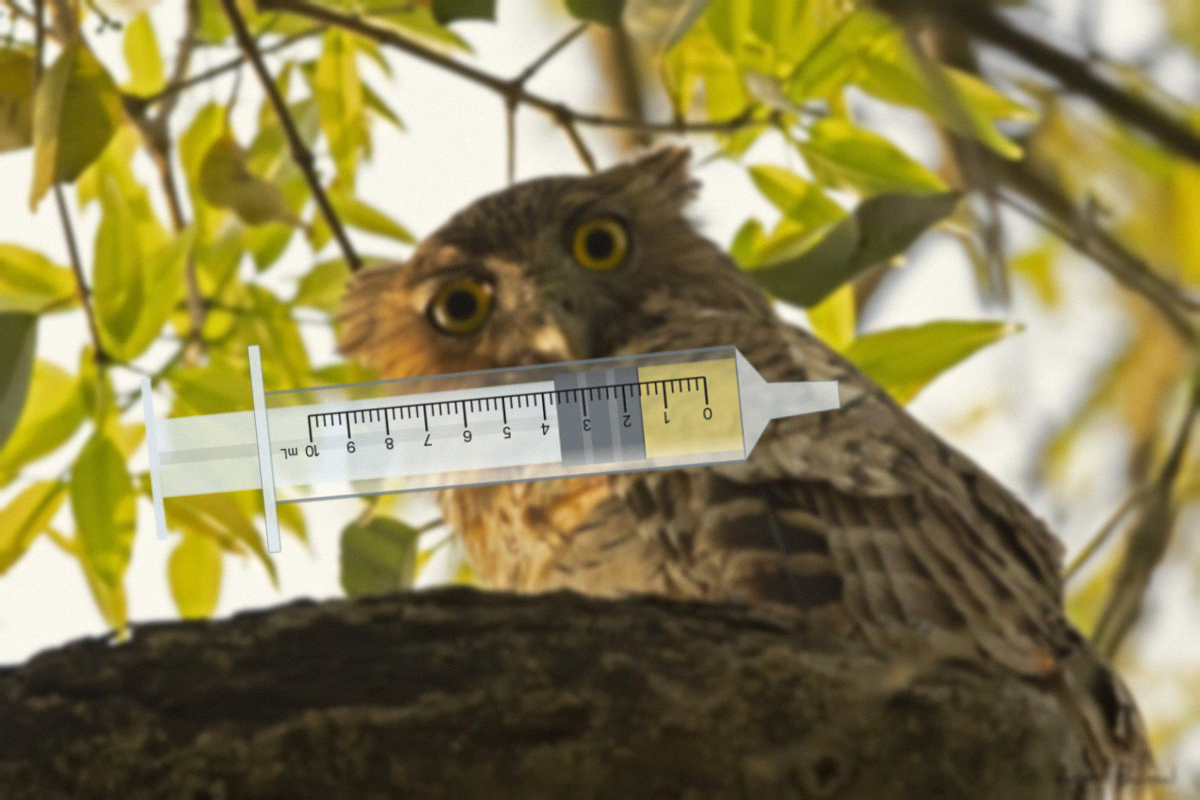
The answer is 1.6 mL
